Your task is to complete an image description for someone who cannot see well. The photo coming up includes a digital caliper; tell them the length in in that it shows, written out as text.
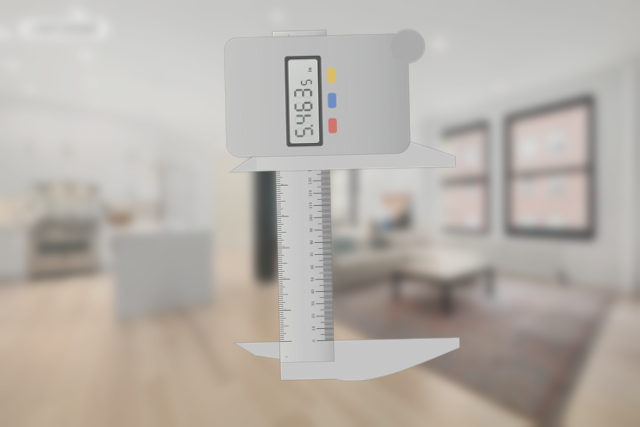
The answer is 5.4635 in
